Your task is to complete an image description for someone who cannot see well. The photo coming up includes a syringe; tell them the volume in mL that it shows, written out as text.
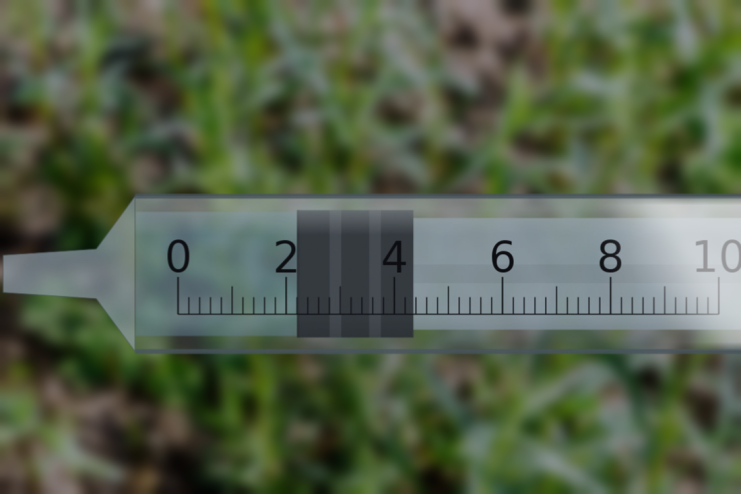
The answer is 2.2 mL
